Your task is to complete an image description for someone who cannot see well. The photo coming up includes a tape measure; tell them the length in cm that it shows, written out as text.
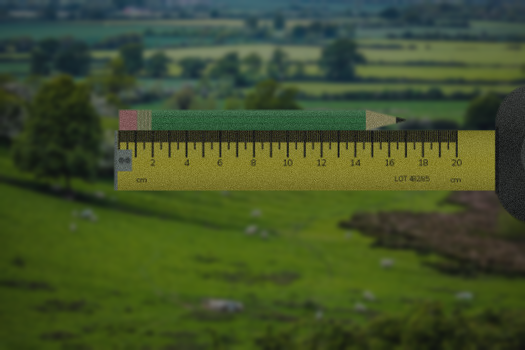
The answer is 17 cm
